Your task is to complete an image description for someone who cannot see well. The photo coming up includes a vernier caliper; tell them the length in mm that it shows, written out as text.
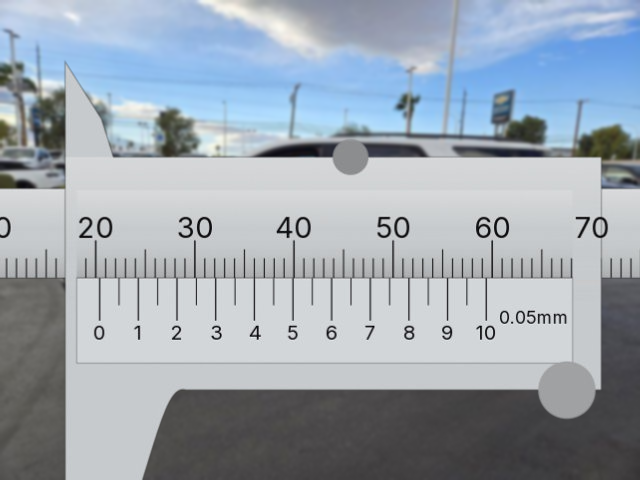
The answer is 20.4 mm
